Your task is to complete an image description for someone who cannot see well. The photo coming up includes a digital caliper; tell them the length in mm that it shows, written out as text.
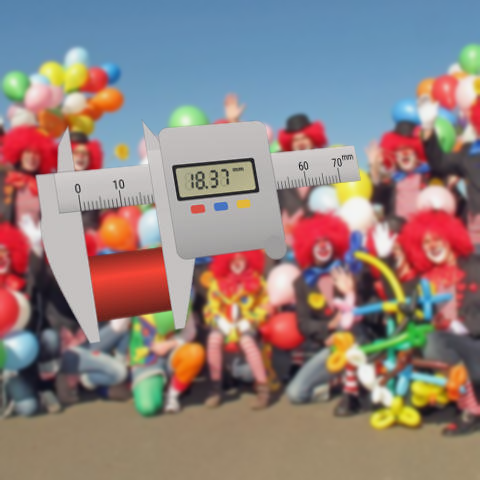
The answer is 18.37 mm
